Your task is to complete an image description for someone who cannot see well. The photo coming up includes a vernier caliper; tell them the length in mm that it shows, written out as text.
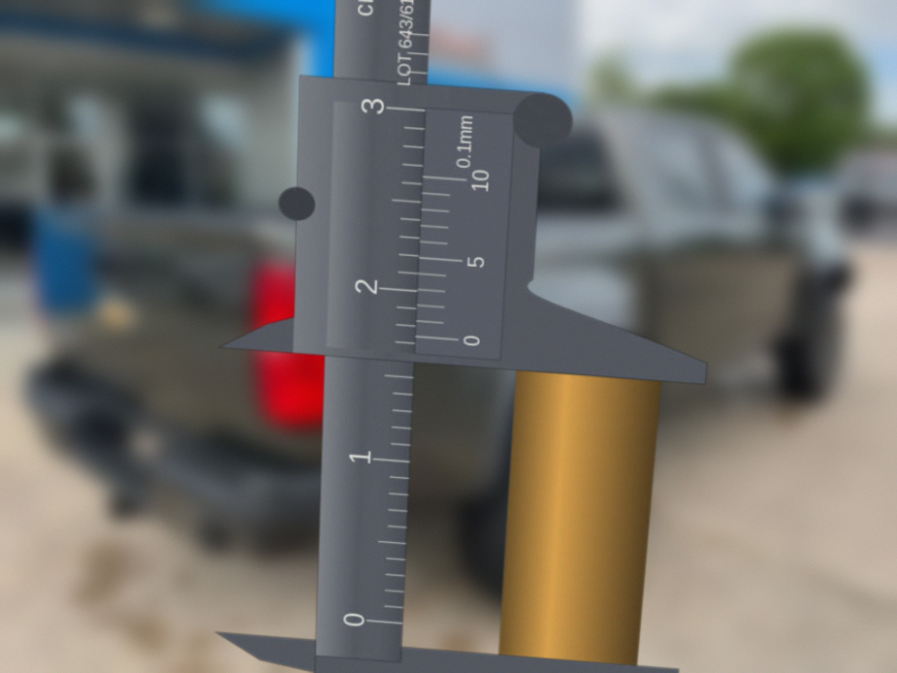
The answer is 17.4 mm
